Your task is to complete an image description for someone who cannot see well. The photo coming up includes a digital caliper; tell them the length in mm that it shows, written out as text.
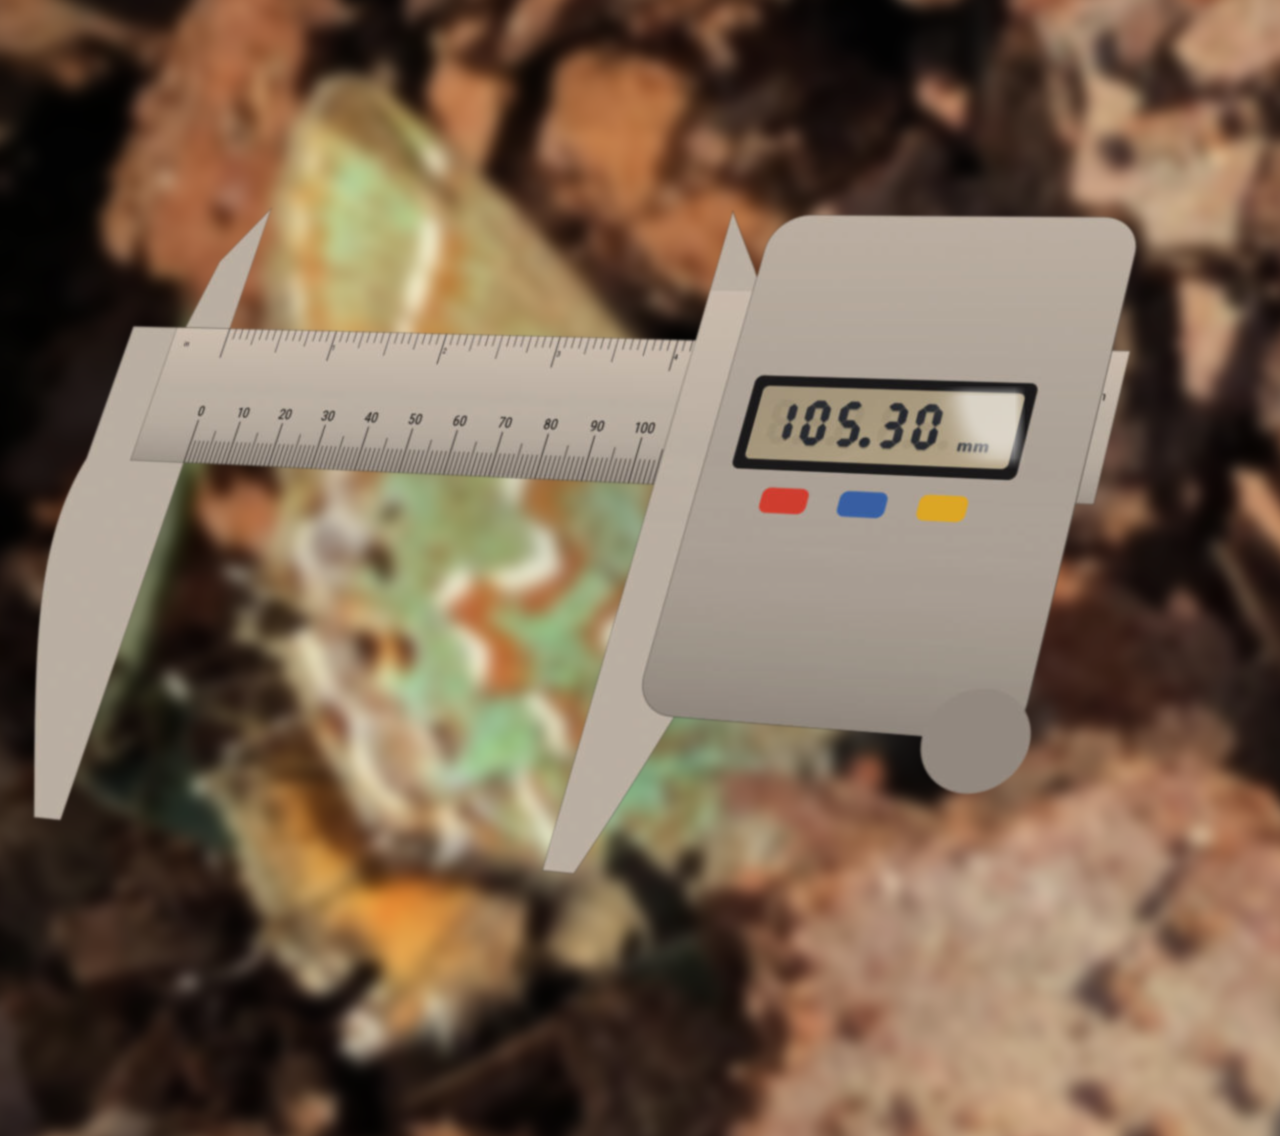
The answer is 105.30 mm
